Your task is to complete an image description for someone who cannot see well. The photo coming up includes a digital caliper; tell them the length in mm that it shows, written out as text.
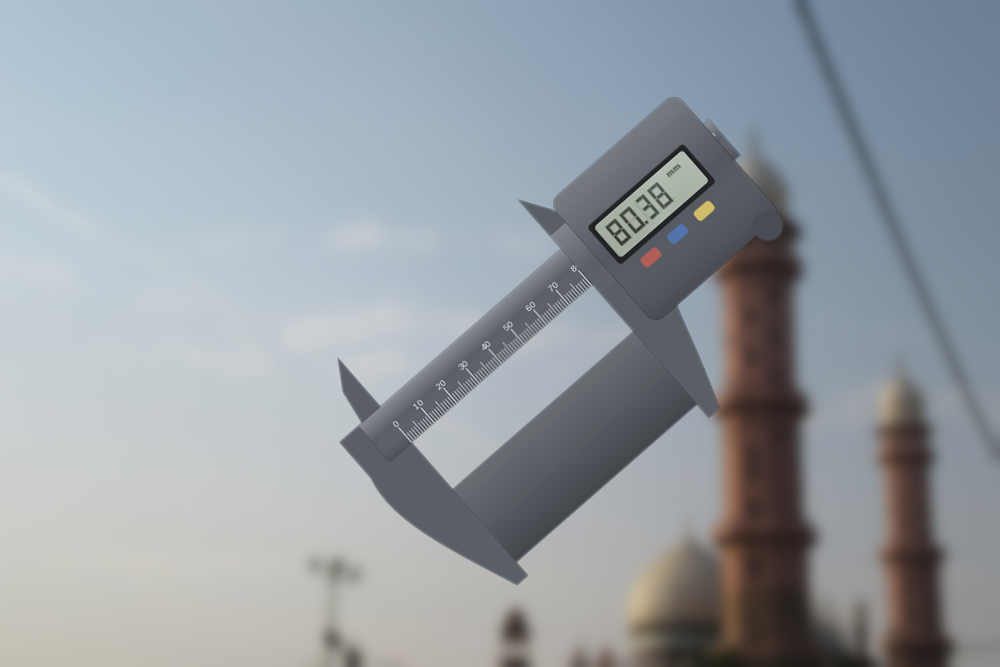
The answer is 80.38 mm
